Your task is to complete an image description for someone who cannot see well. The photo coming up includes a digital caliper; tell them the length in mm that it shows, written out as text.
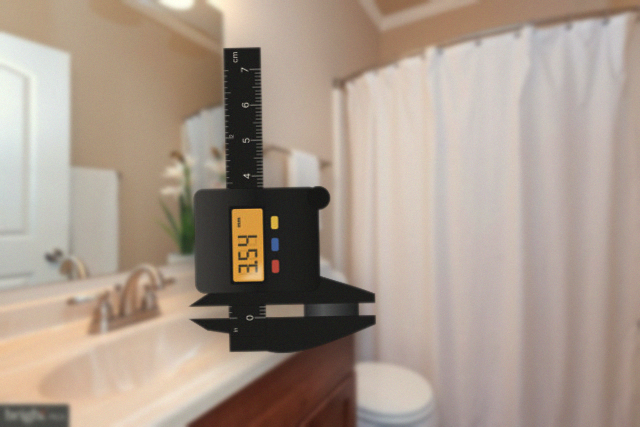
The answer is 3.54 mm
